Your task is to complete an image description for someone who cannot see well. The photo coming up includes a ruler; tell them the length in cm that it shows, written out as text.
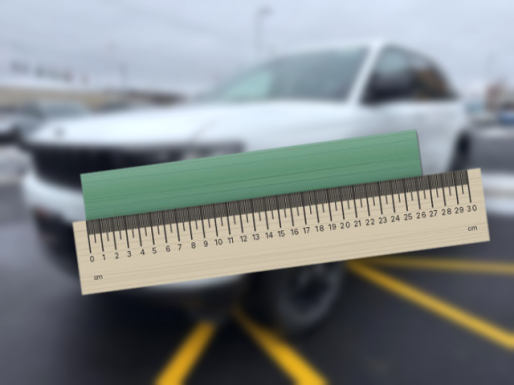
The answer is 26.5 cm
